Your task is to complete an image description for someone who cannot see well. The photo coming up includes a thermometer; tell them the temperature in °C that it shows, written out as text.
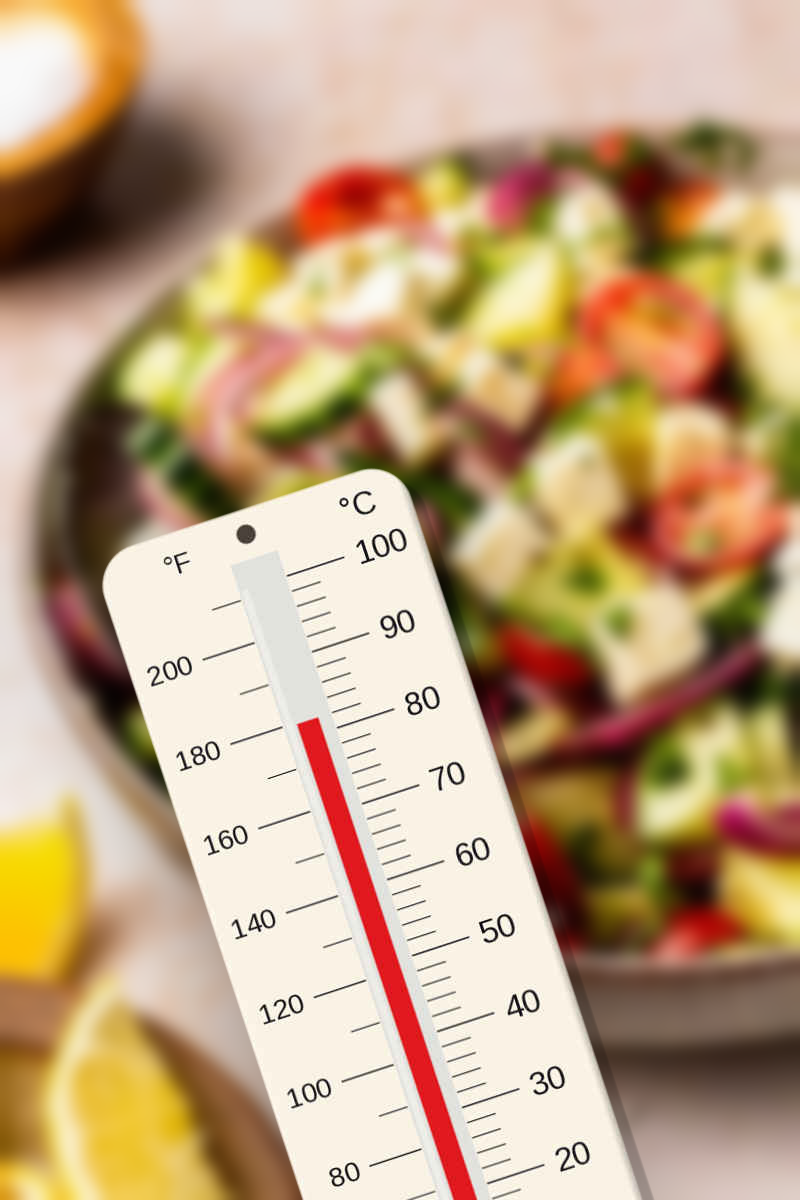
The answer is 82 °C
